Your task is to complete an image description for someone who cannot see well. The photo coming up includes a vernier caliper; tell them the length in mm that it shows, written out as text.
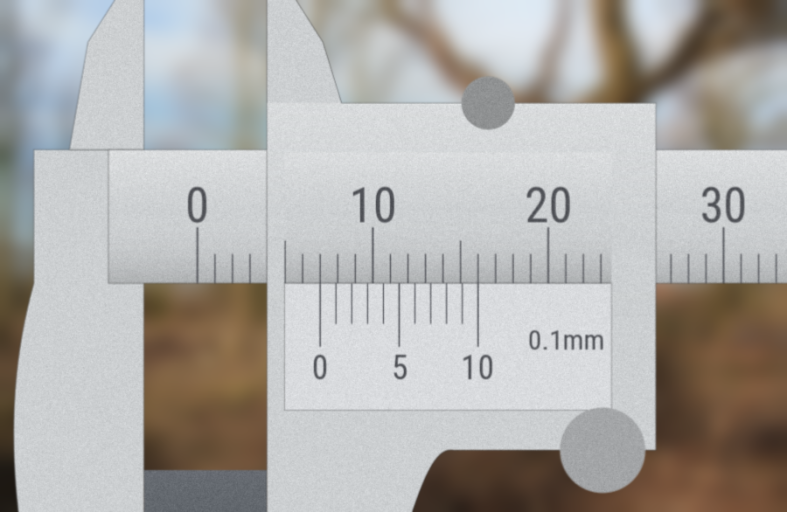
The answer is 7.0 mm
